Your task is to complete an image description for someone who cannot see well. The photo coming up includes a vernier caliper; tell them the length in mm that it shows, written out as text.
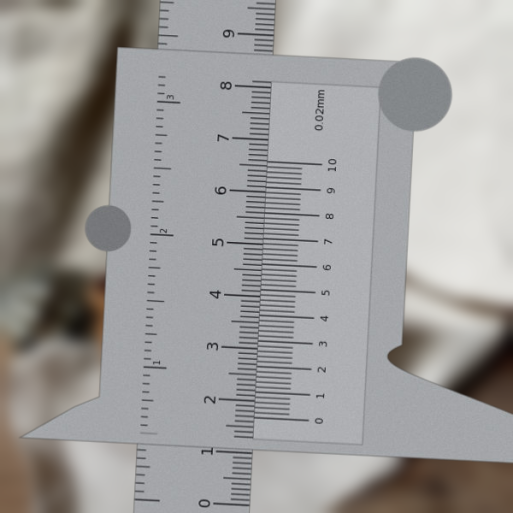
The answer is 16.8 mm
